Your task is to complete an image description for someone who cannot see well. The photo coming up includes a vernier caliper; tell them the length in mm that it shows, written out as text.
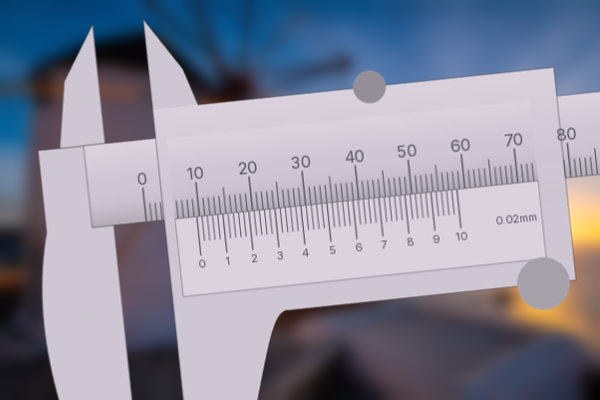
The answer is 9.5 mm
